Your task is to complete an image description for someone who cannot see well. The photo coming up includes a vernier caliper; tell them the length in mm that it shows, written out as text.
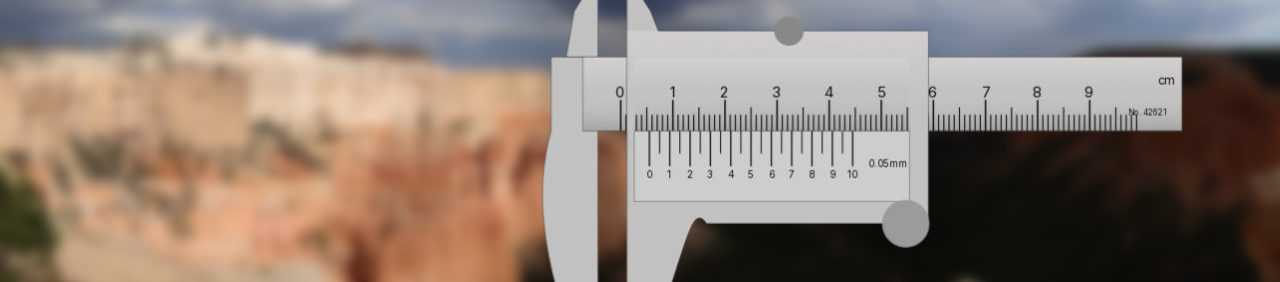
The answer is 5.5 mm
